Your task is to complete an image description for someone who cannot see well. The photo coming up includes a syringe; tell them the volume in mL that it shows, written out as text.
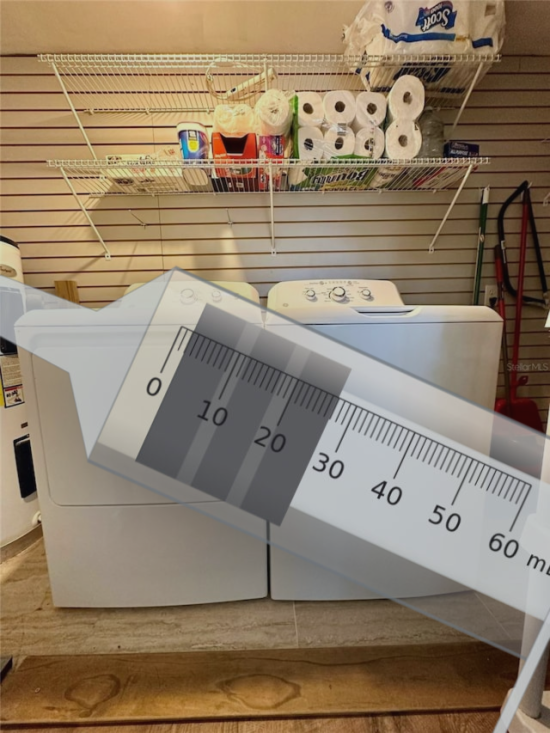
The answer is 2 mL
